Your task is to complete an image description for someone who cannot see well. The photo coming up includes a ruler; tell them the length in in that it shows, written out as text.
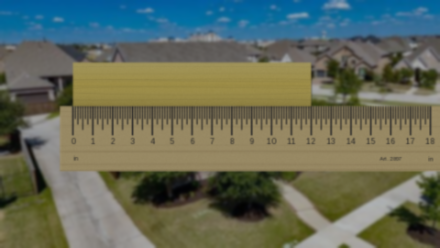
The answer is 12 in
